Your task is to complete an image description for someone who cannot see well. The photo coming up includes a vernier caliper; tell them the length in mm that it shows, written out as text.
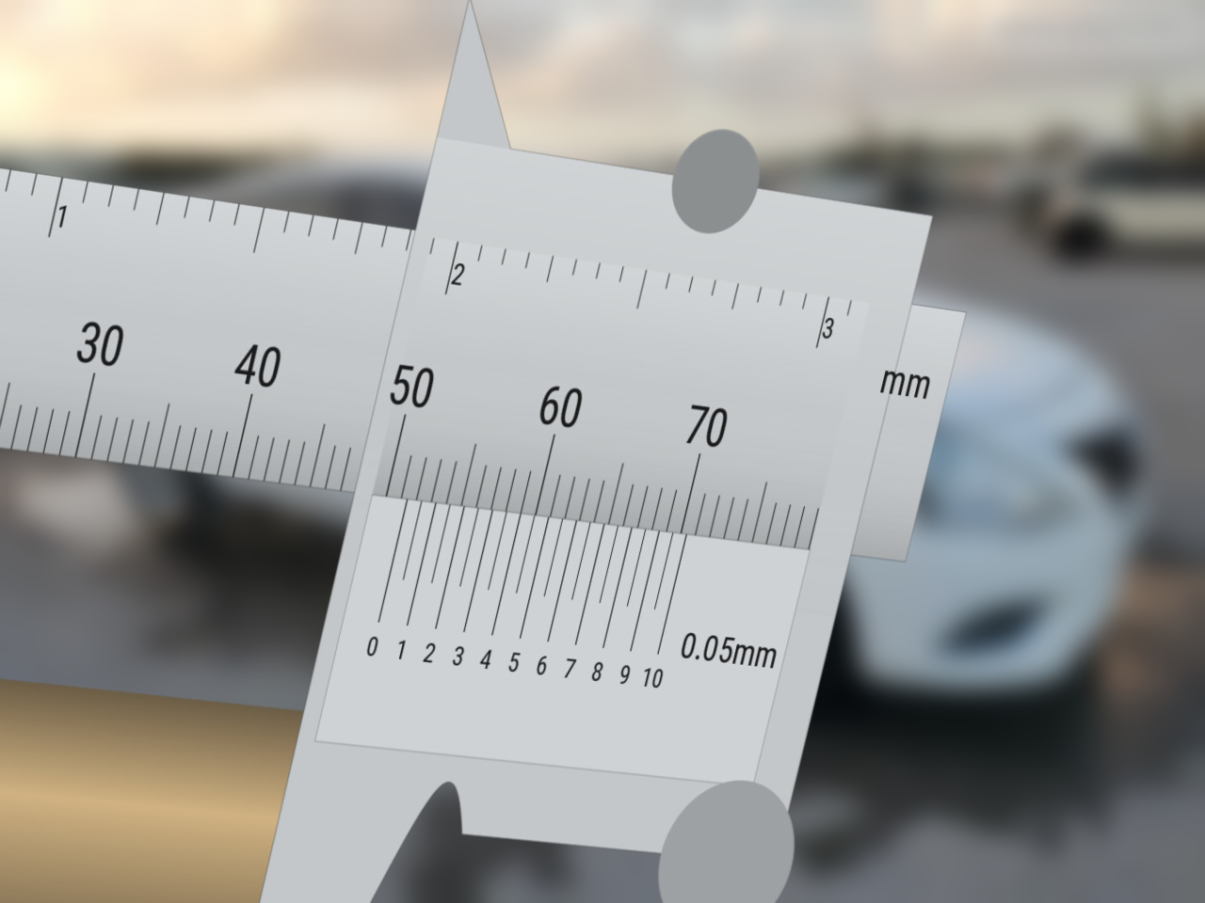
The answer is 51.4 mm
